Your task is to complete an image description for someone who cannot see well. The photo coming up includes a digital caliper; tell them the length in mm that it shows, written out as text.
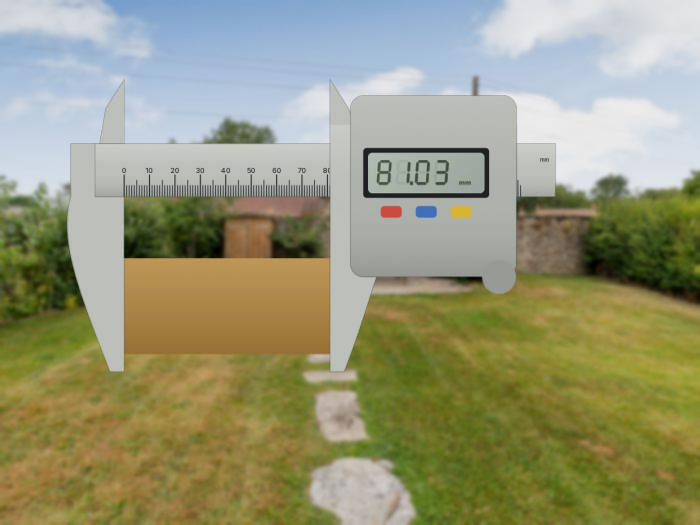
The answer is 81.03 mm
